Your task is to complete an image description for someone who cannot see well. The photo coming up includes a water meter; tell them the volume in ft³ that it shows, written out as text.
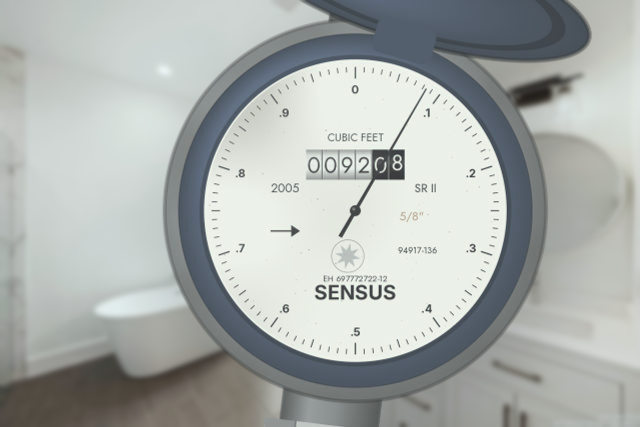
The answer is 9208.08 ft³
